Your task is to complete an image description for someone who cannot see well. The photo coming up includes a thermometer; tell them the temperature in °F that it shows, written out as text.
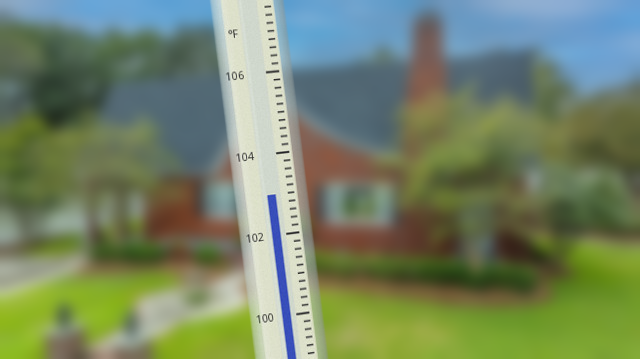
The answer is 103 °F
